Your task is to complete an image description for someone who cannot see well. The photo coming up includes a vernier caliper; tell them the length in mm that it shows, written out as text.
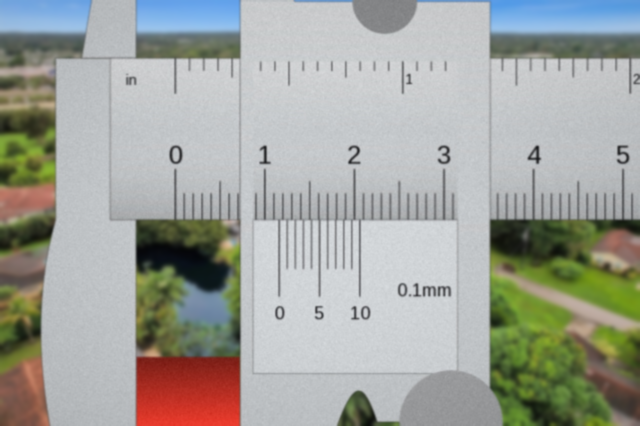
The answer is 11.6 mm
